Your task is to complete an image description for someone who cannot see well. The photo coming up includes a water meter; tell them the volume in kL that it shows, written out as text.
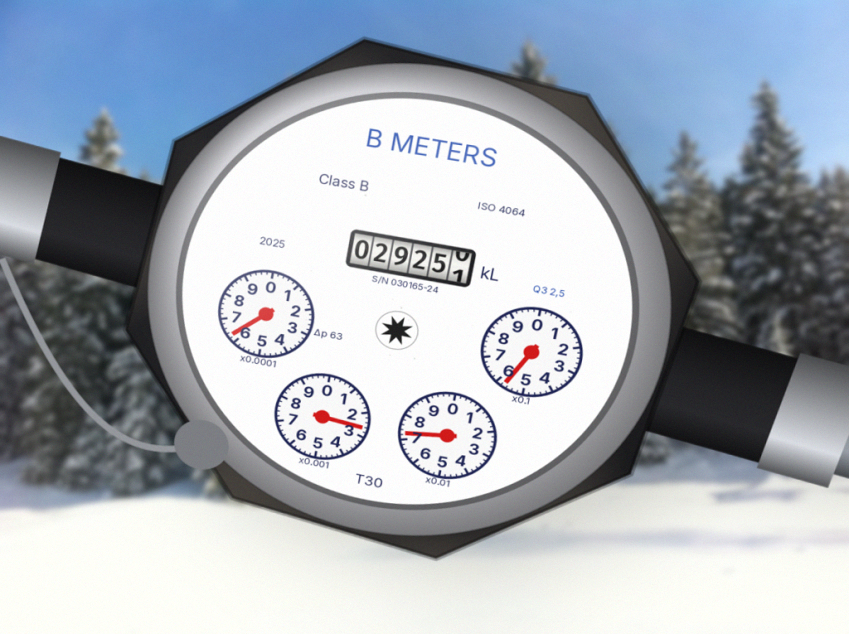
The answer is 29250.5726 kL
